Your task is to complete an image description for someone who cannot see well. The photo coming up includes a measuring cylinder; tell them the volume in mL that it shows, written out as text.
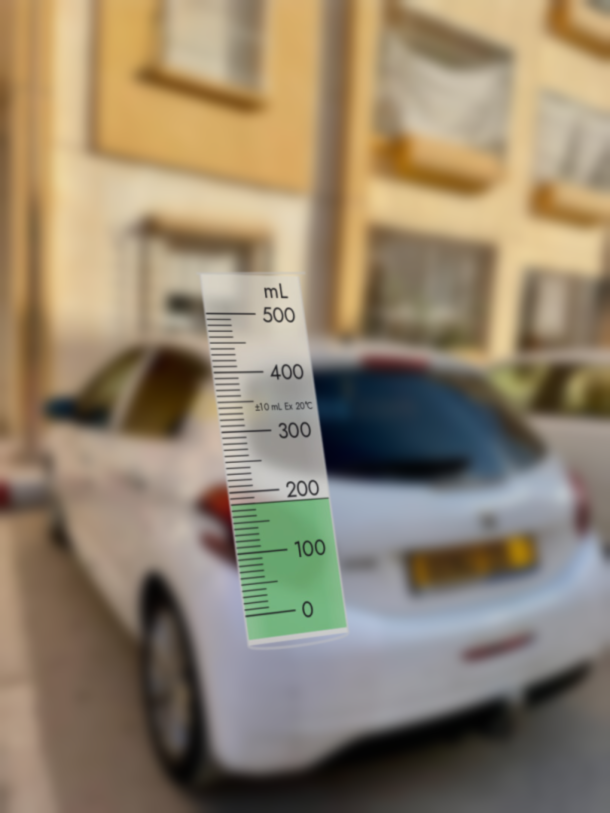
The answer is 180 mL
